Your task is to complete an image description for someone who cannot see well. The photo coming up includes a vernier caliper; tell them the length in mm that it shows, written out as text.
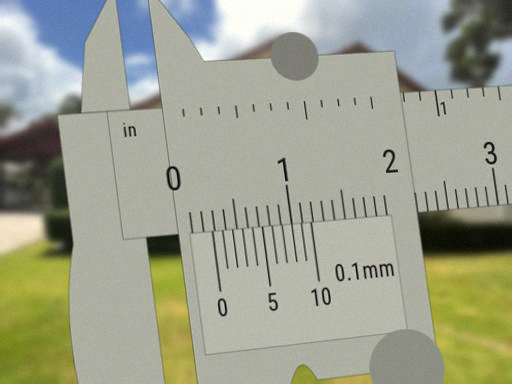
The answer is 2.8 mm
